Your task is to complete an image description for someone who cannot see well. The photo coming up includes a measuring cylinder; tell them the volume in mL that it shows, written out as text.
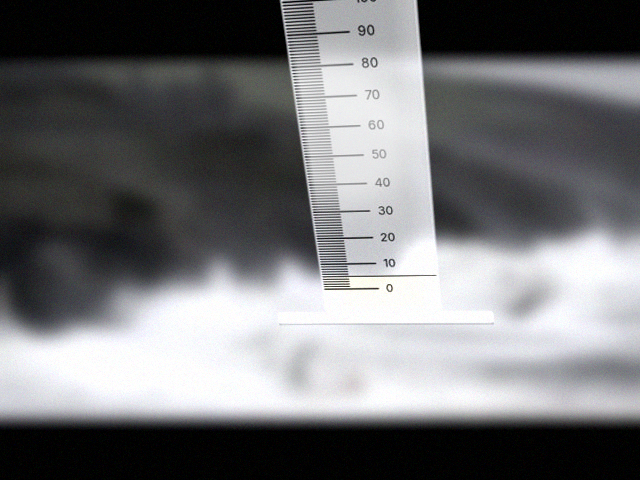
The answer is 5 mL
